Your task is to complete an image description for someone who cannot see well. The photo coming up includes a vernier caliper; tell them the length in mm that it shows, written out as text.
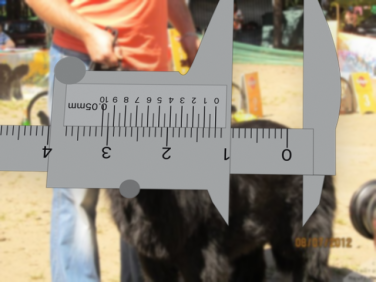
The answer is 12.0 mm
